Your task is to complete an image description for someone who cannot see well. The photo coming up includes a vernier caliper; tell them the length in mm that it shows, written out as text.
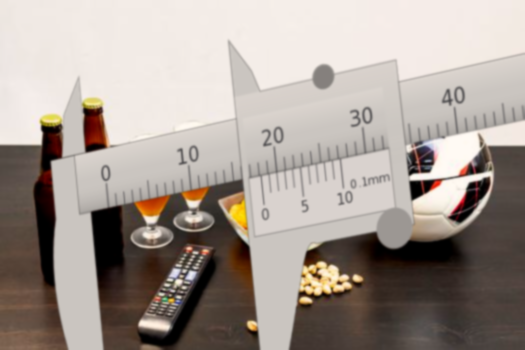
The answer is 18.2 mm
